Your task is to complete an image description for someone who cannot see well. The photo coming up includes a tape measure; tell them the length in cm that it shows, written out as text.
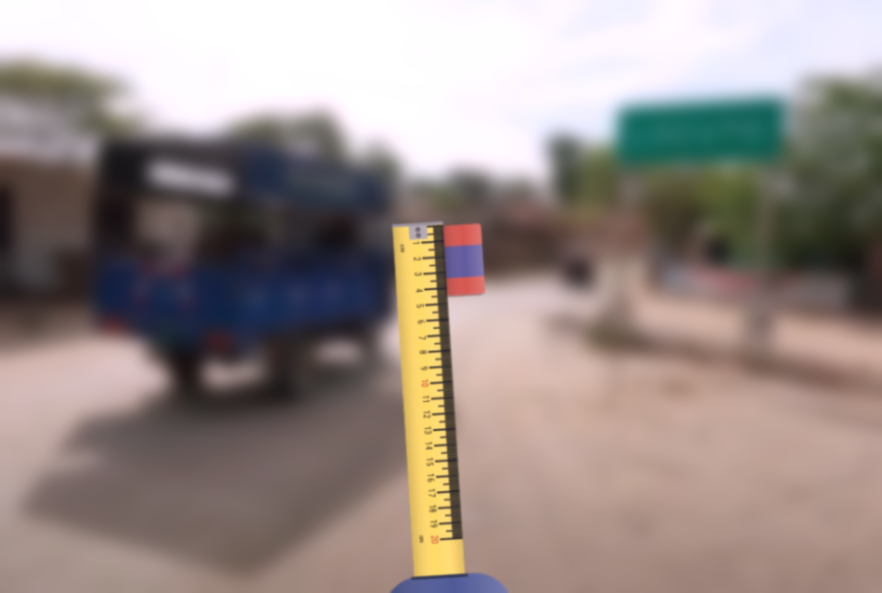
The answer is 4.5 cm
